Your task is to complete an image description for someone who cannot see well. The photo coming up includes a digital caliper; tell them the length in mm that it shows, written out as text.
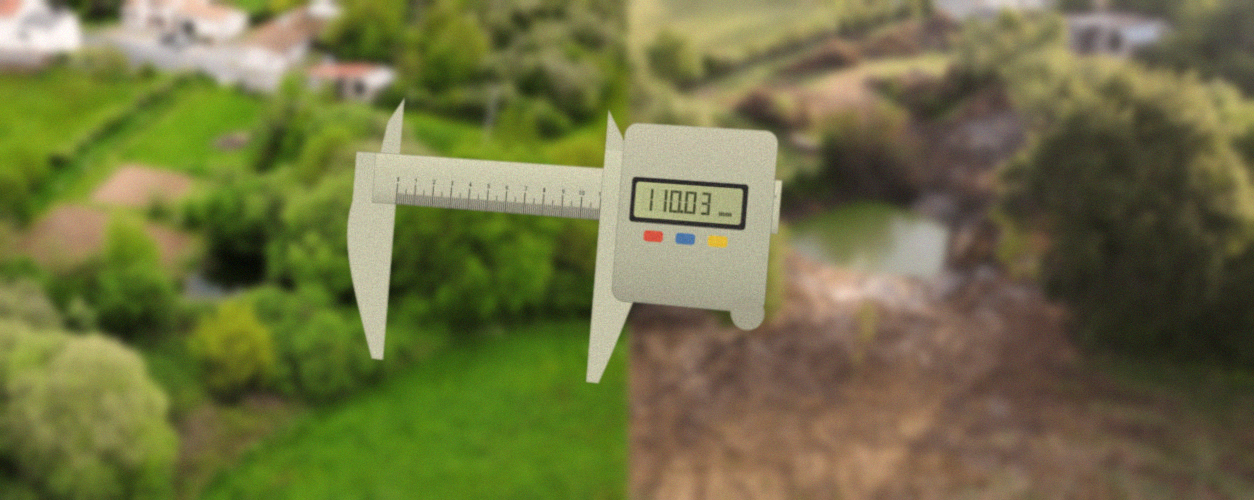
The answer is 110.03 mm
